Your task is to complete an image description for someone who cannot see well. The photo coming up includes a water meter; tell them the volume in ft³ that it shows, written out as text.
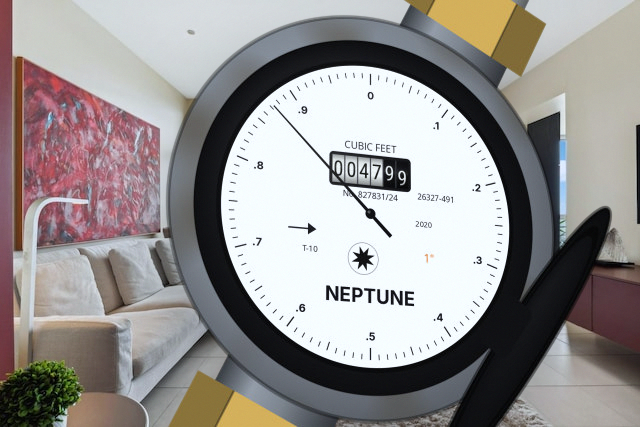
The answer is 4798.87 ft³
